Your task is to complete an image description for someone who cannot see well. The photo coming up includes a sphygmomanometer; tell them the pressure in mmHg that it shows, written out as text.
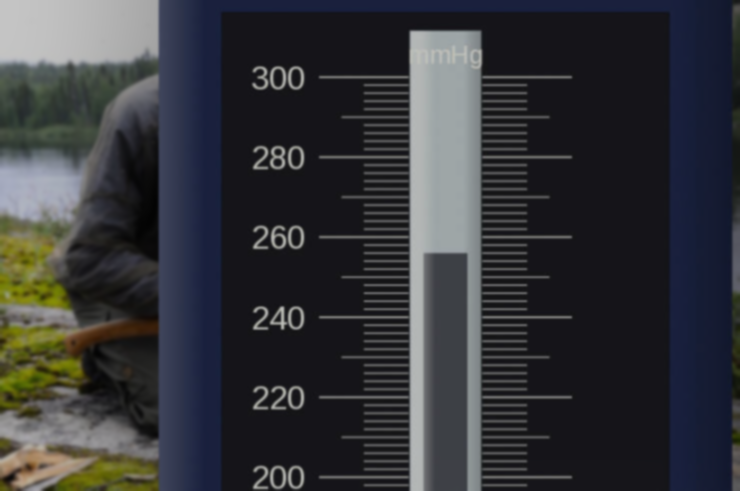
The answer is 256 mmHg
